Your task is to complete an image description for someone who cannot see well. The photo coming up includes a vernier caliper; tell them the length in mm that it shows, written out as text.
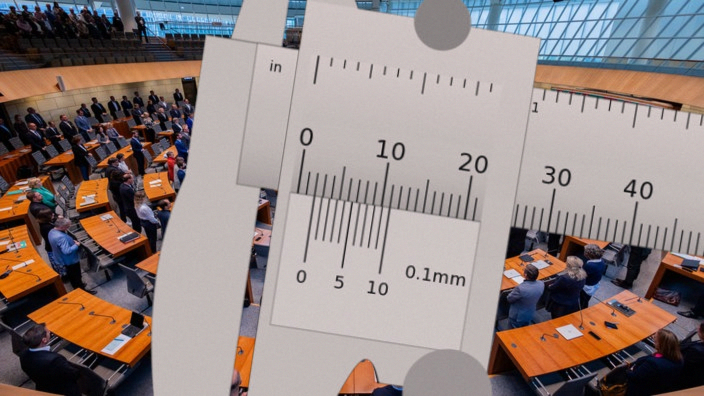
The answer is 2.0 mm
